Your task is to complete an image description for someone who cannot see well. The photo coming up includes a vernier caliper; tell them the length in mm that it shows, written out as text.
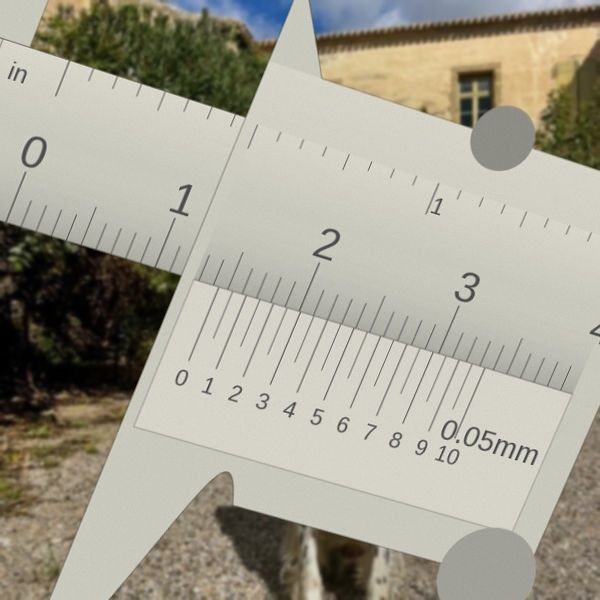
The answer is 14.4 mm
